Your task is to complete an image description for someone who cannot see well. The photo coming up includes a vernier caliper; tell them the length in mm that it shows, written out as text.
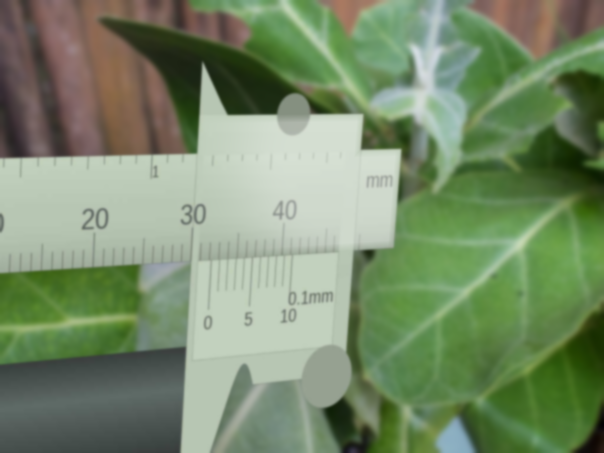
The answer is 32.2 mm
